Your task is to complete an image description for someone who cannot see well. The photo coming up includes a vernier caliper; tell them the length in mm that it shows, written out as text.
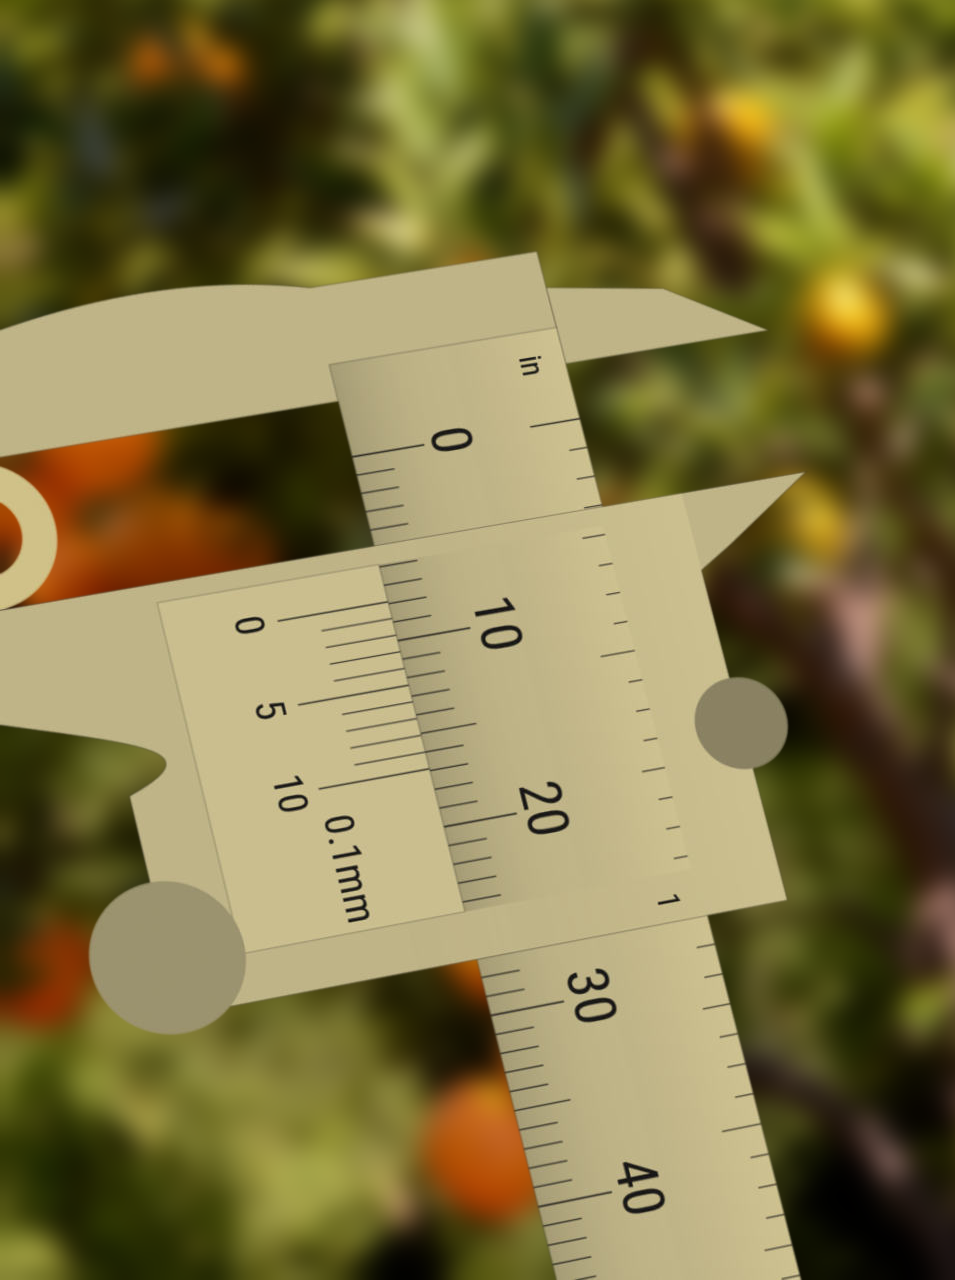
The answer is 7.9 mm
